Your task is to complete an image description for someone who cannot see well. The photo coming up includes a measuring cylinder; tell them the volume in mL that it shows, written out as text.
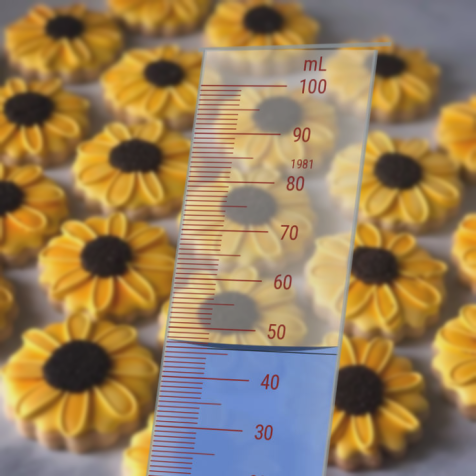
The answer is 46 mL
